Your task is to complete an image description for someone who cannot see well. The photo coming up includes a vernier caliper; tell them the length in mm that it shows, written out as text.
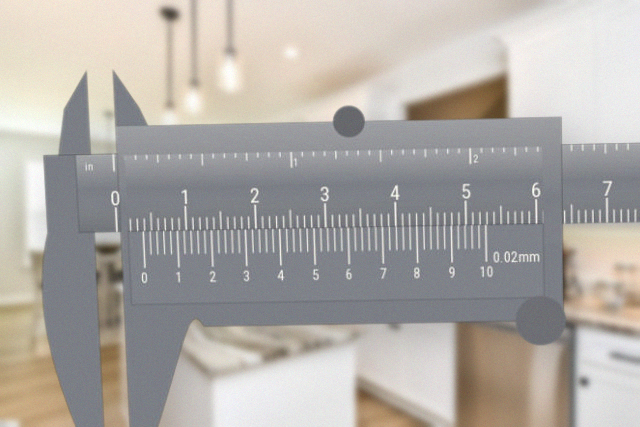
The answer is 3.8 mm
